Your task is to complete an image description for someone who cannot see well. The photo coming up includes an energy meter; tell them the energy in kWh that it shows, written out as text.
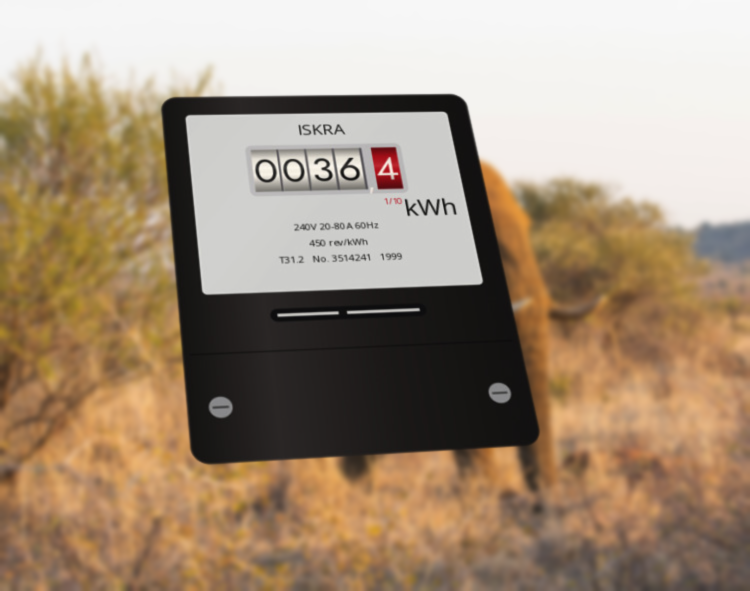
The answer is 36.4 kWh
